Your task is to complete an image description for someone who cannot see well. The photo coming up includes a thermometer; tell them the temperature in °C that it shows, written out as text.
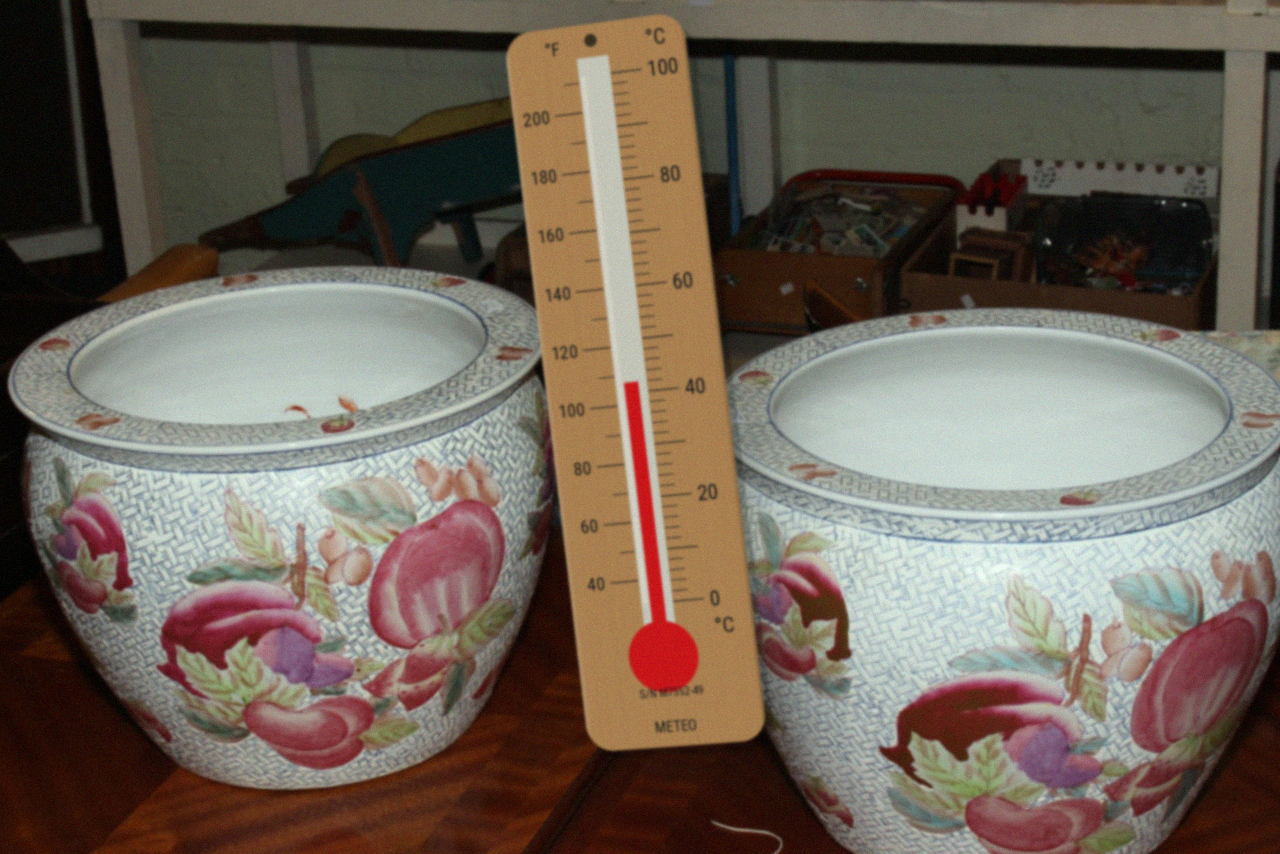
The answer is 42 °C
